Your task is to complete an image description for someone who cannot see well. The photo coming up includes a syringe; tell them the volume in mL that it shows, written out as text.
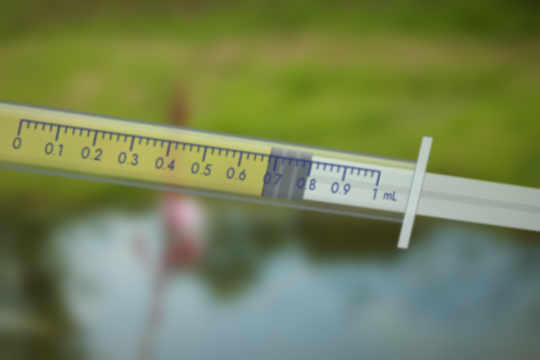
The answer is 0.68 mL
